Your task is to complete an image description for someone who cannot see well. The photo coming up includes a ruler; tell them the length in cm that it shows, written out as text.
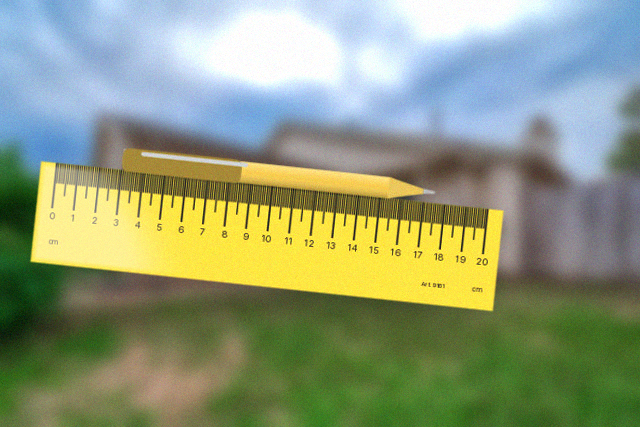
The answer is 14.5 cm
